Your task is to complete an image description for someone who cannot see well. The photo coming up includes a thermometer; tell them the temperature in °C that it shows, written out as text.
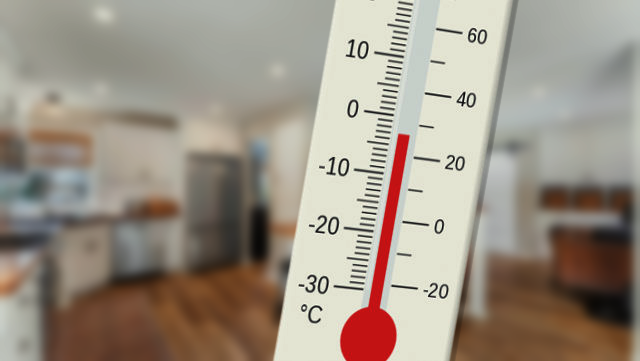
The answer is -3 °C
